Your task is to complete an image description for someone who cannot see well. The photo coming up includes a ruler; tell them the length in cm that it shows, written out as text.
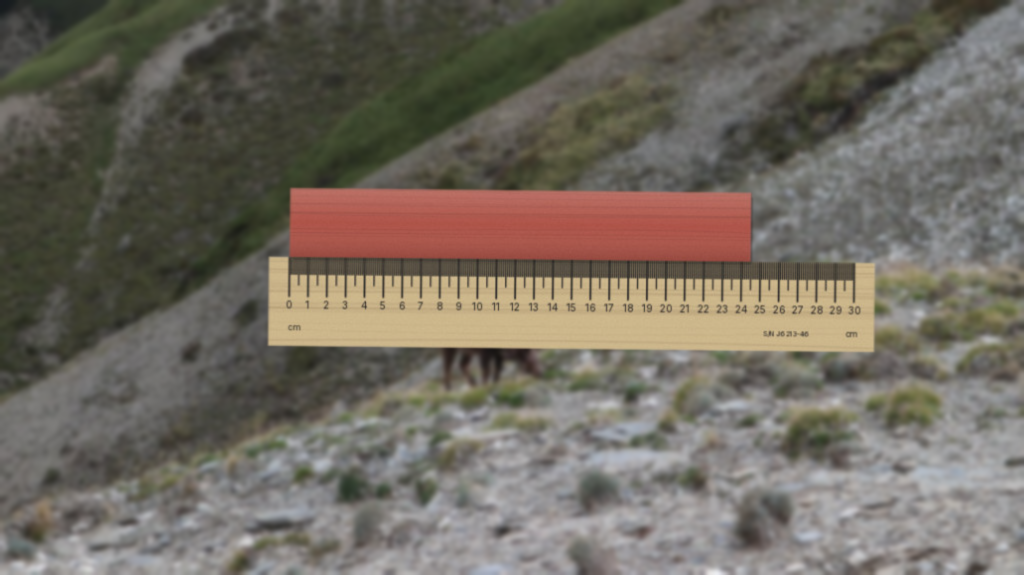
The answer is 24.5 cm
